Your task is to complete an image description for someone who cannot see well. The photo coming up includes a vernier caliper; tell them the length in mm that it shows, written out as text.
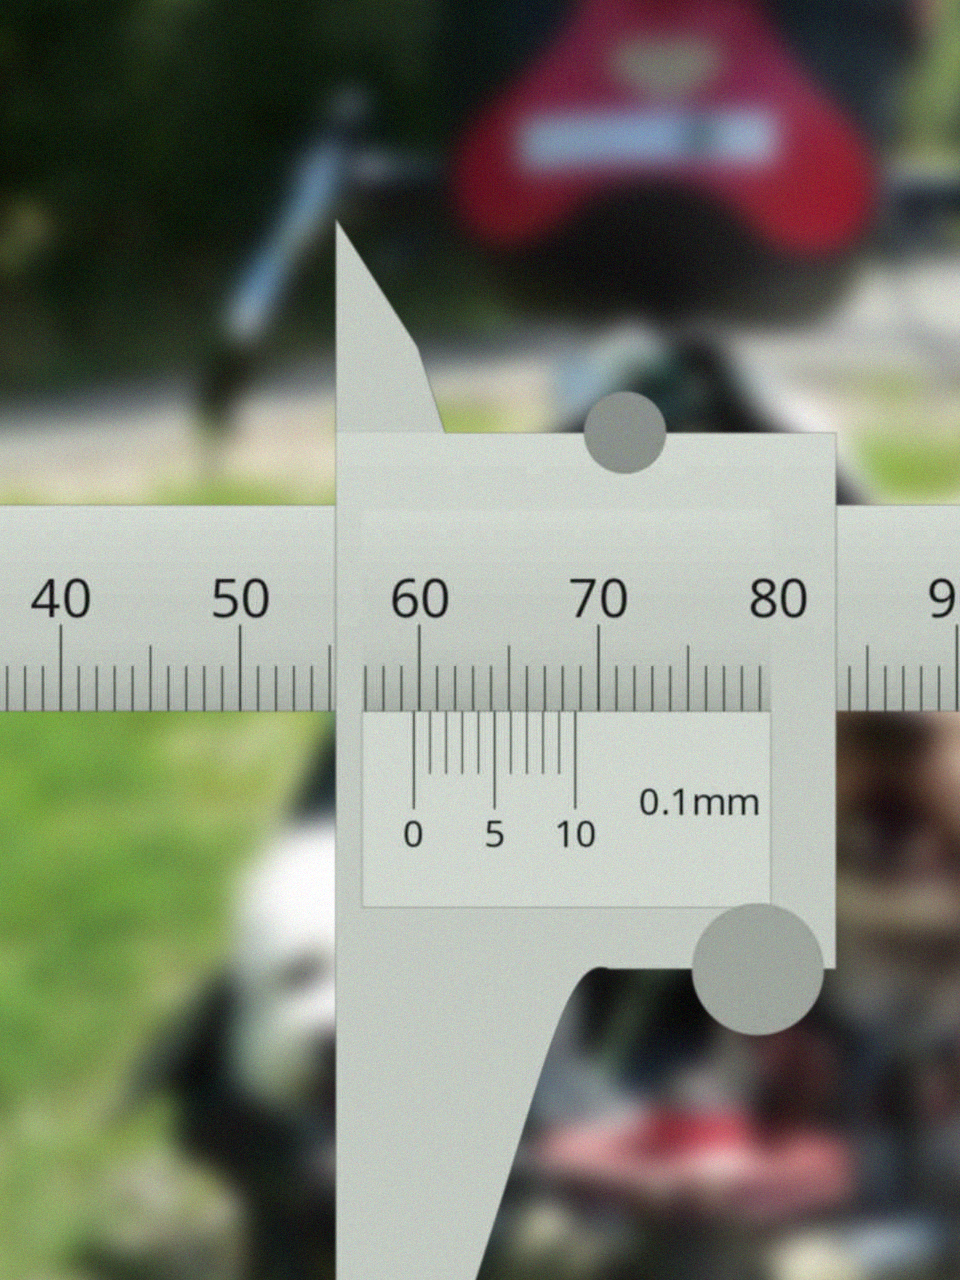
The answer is 59.7 mm
